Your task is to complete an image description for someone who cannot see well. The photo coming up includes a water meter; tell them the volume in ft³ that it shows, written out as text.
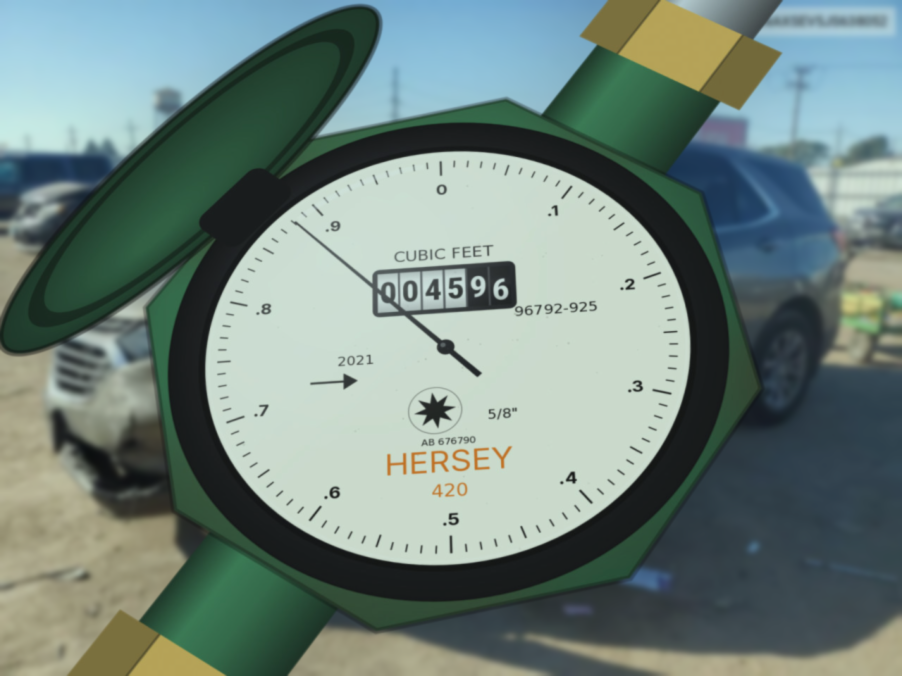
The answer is 4595.88 ft³
